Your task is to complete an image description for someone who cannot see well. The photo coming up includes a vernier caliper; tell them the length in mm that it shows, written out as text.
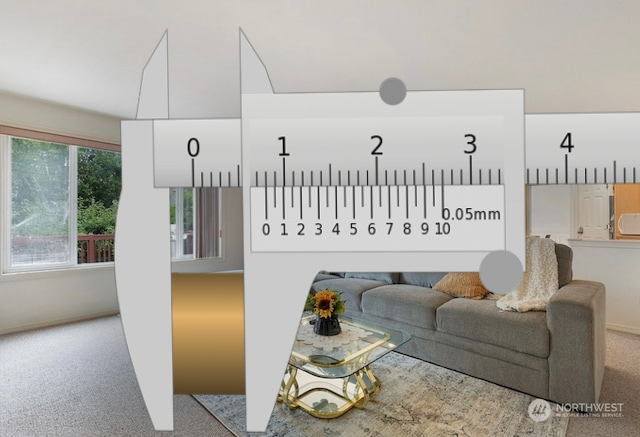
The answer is 8.0 mm
